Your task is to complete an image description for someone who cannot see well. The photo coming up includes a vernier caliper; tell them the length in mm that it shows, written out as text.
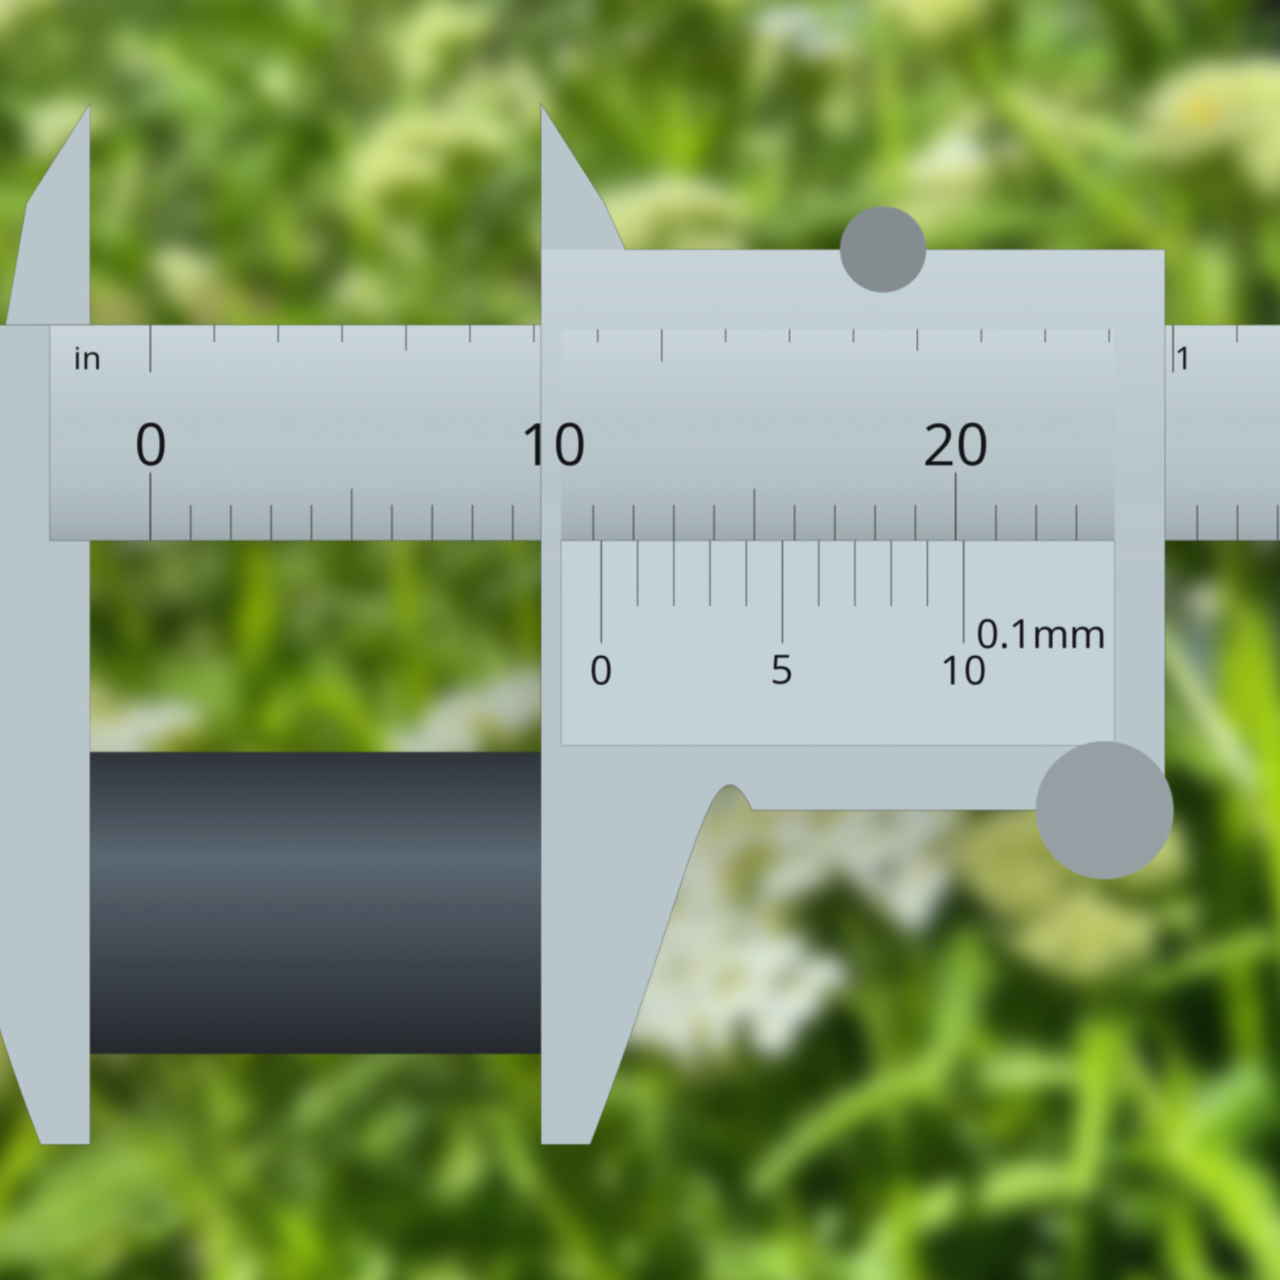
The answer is 11.2 mm
